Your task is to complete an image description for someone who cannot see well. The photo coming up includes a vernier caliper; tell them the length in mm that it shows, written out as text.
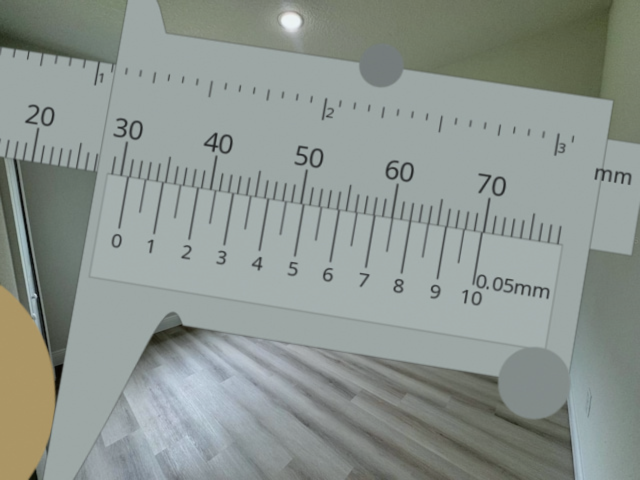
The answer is 30.8 mm
